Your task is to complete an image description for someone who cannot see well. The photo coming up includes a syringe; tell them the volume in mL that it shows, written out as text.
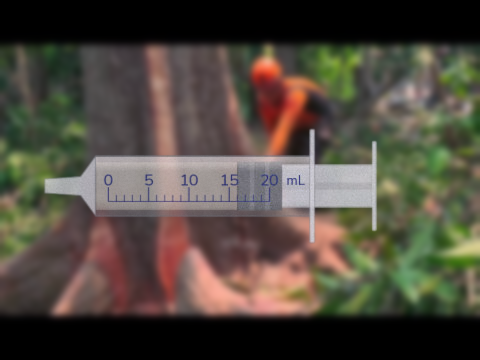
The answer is 16 mL
